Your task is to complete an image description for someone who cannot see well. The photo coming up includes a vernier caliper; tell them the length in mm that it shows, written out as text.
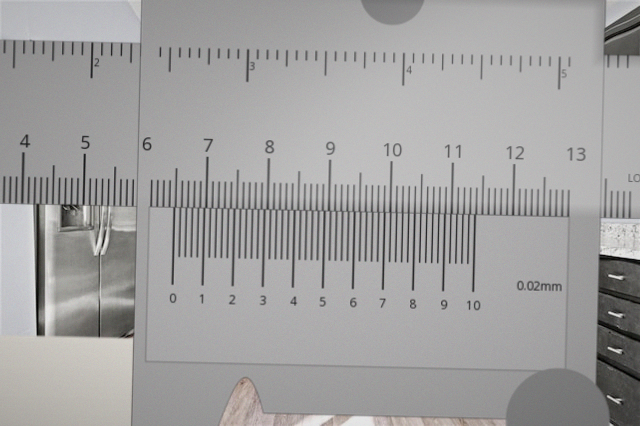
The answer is 64.8 mm
